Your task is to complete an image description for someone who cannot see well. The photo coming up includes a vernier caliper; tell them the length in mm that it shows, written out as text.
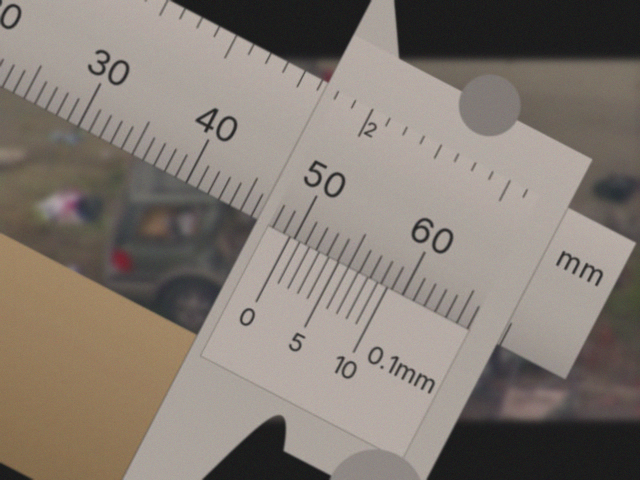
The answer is 49.6 mm
